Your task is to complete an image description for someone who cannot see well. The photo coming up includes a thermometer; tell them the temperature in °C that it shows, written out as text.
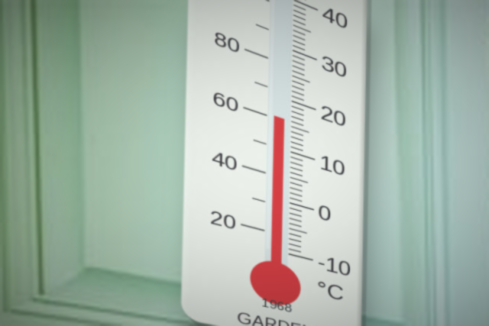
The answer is 16 °C
